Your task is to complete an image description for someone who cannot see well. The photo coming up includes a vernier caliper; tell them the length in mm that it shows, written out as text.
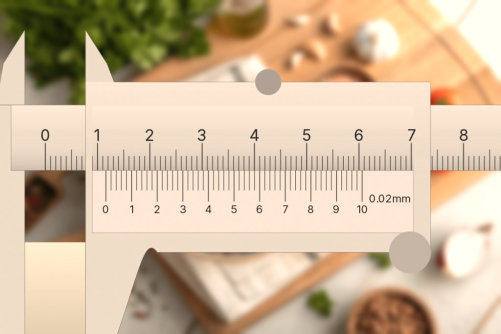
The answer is 11.6 mm
